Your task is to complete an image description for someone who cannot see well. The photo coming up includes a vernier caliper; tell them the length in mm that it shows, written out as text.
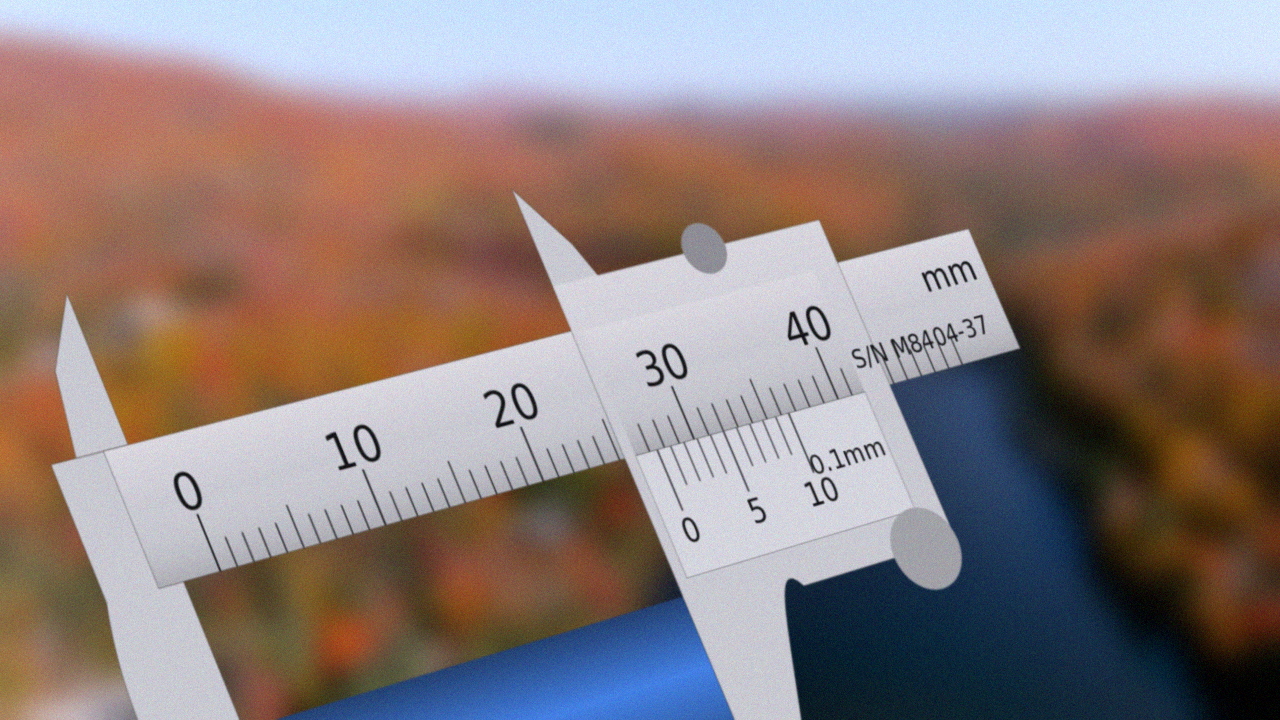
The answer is 27.5 mm
